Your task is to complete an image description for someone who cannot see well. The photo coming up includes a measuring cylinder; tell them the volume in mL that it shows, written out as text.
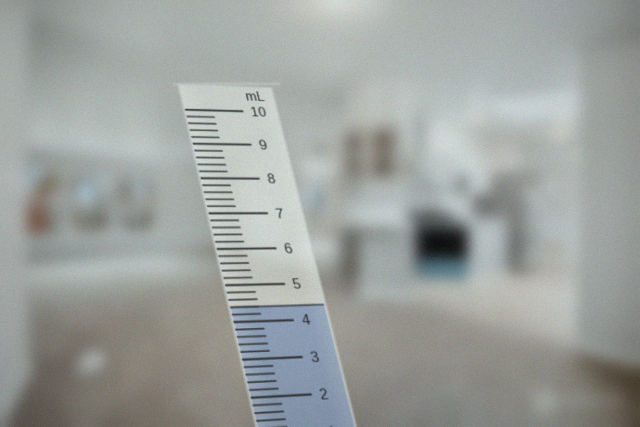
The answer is 4.4 mL
